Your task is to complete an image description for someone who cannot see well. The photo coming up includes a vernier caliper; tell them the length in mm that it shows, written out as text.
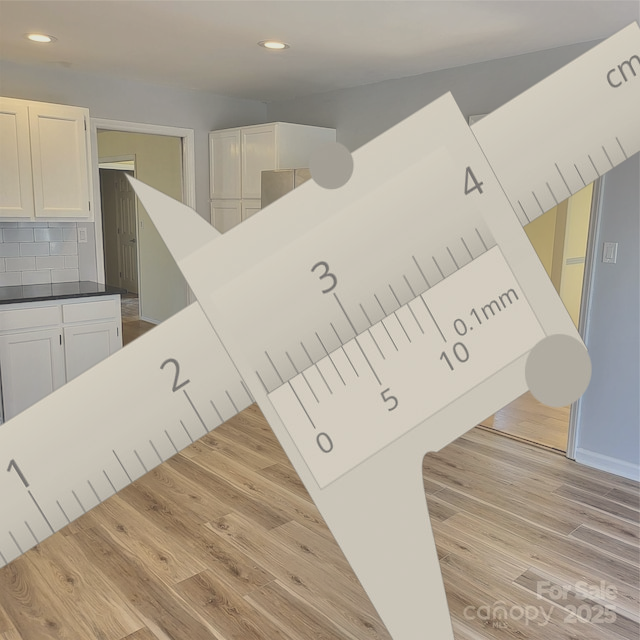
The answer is 25.3 mm
